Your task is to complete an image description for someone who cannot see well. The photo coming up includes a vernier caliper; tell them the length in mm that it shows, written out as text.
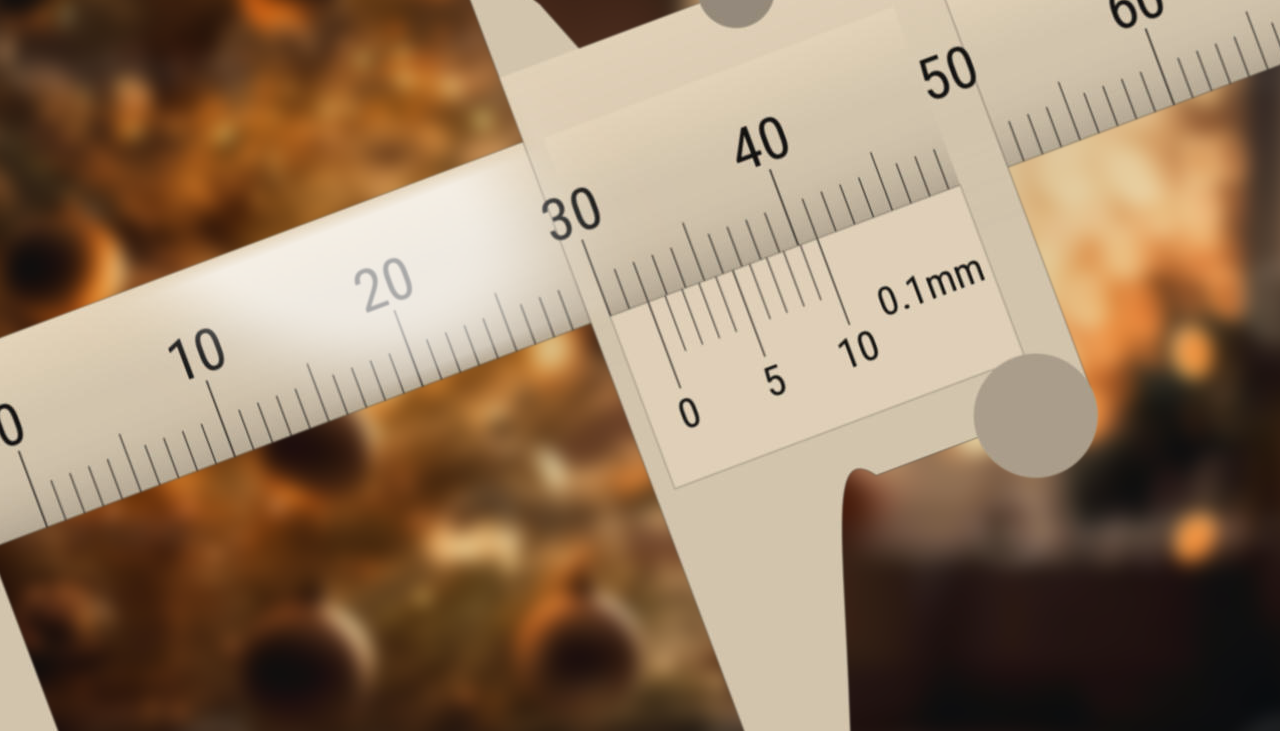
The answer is 32.0 mm
